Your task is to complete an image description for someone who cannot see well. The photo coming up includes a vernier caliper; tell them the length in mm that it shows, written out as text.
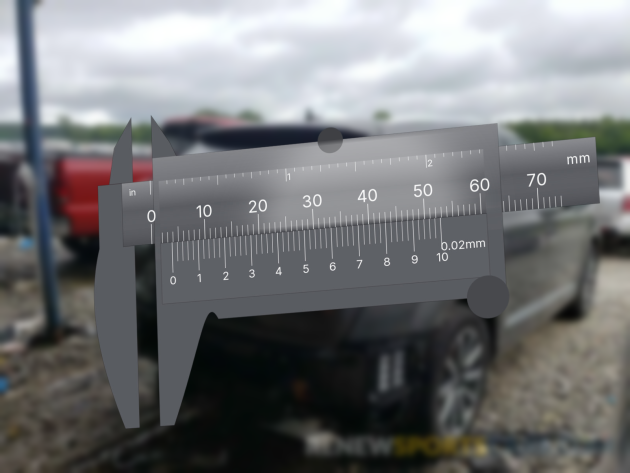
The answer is 3.8 mm
